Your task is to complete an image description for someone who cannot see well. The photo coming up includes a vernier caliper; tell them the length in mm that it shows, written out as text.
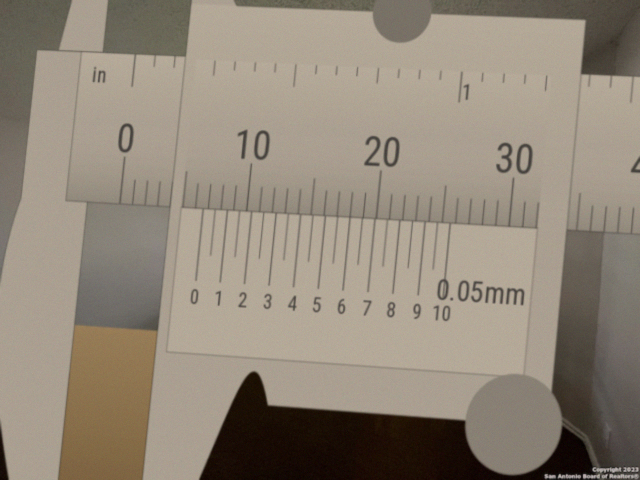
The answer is 6.6 mm
